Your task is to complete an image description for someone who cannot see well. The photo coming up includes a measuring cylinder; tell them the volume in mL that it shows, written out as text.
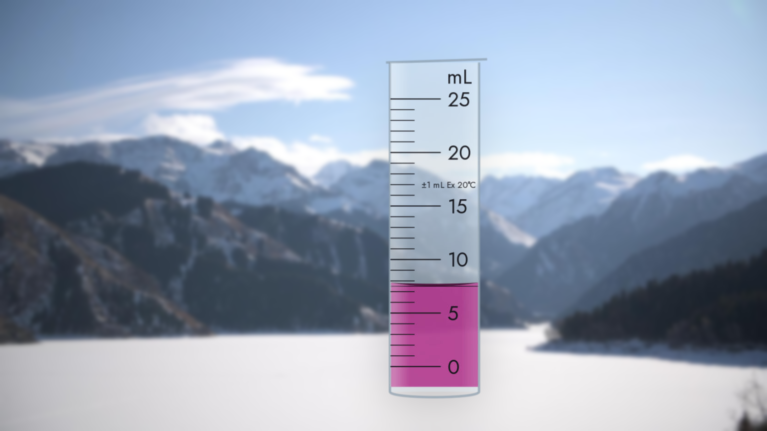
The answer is 7.5 mL
